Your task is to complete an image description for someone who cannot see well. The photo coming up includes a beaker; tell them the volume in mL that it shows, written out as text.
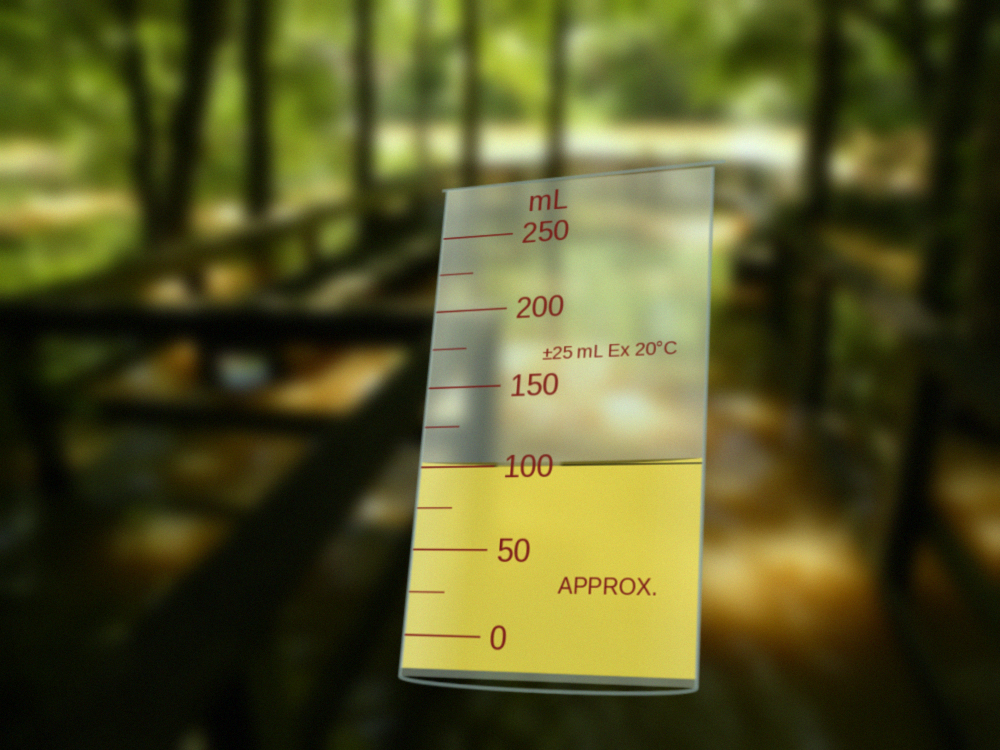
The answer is 100 mL
